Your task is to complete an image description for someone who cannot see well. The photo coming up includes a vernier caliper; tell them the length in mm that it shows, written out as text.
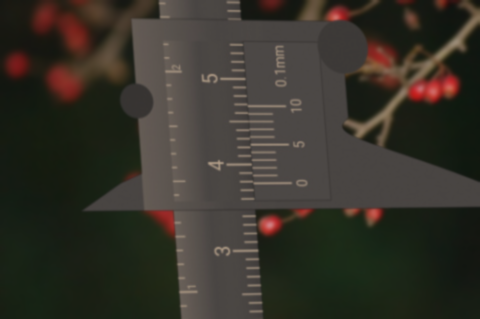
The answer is 37.8 mm
